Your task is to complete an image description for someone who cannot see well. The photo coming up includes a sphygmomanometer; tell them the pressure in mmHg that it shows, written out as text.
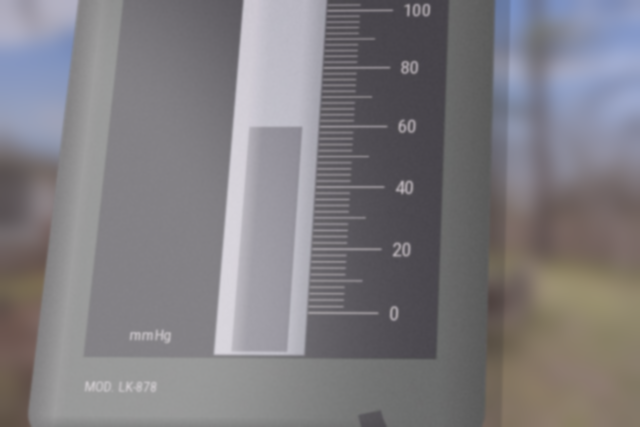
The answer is 60 mmHg
